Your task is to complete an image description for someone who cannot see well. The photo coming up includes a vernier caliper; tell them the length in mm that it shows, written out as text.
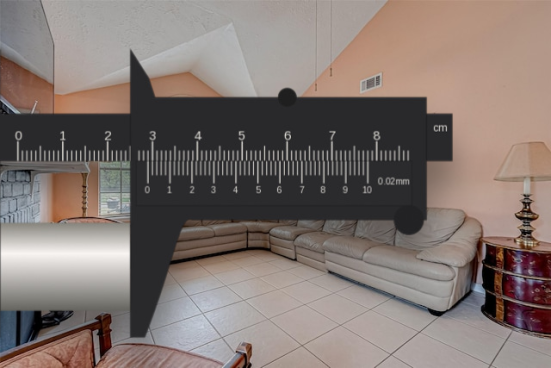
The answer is 29.0 mm
